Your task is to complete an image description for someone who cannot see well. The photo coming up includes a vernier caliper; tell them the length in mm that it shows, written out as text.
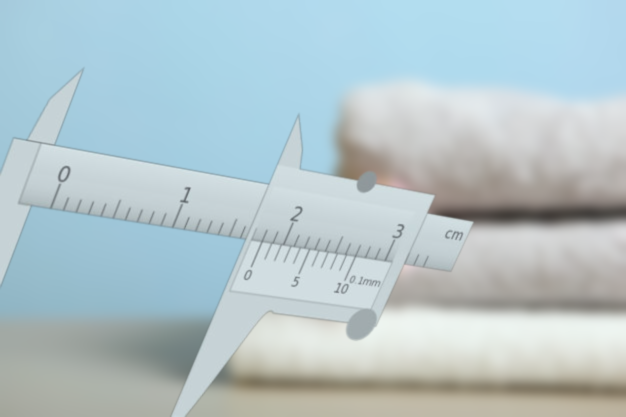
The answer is 18.0 mm
